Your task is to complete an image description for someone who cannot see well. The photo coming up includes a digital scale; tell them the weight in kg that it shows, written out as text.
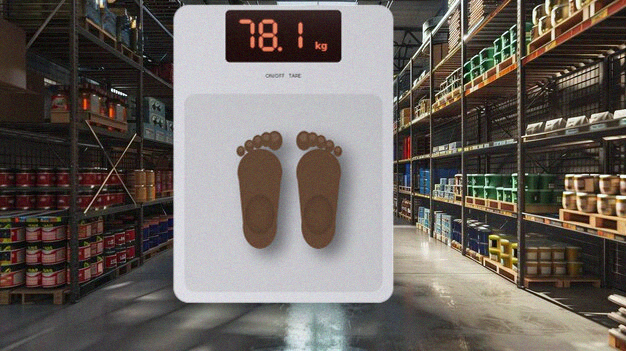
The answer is 78.1 kg
